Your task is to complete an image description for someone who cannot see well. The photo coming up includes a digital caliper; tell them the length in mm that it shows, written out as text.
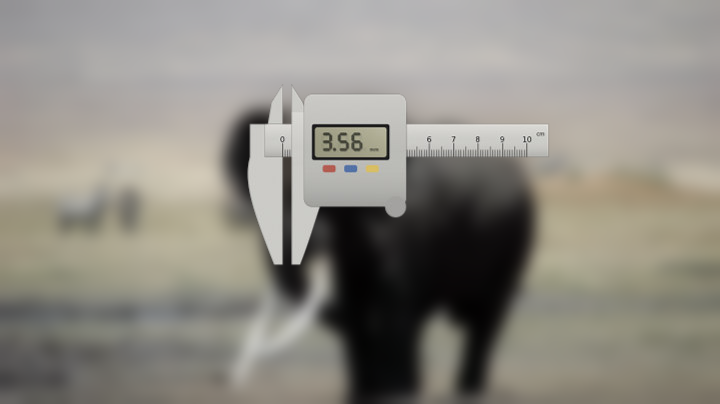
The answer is 3.56 mm
